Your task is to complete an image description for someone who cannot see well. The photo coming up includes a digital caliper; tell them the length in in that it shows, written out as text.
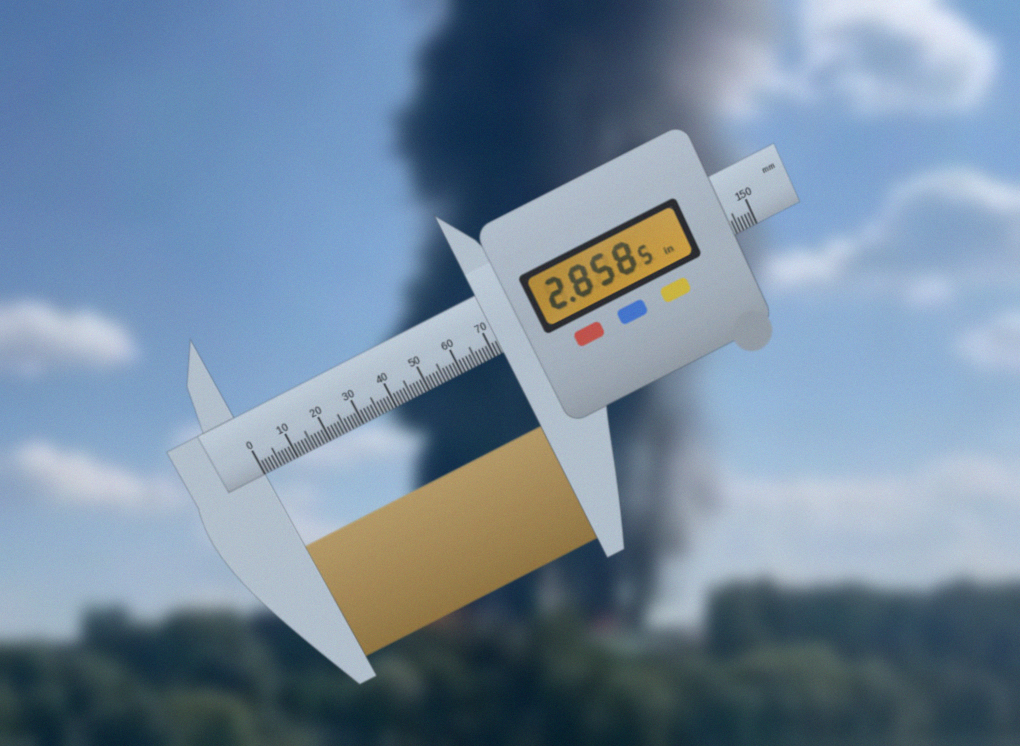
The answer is 2.8585 in
